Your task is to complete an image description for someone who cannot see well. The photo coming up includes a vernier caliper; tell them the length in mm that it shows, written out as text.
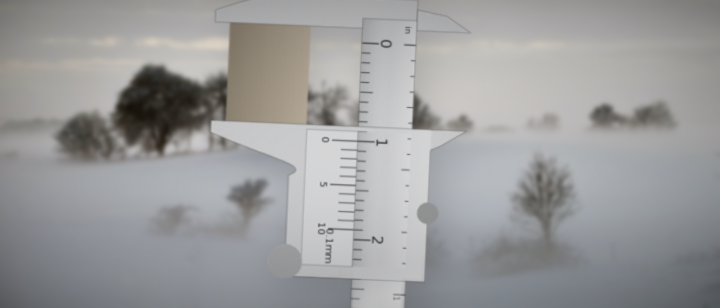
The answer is 10.0 mm
